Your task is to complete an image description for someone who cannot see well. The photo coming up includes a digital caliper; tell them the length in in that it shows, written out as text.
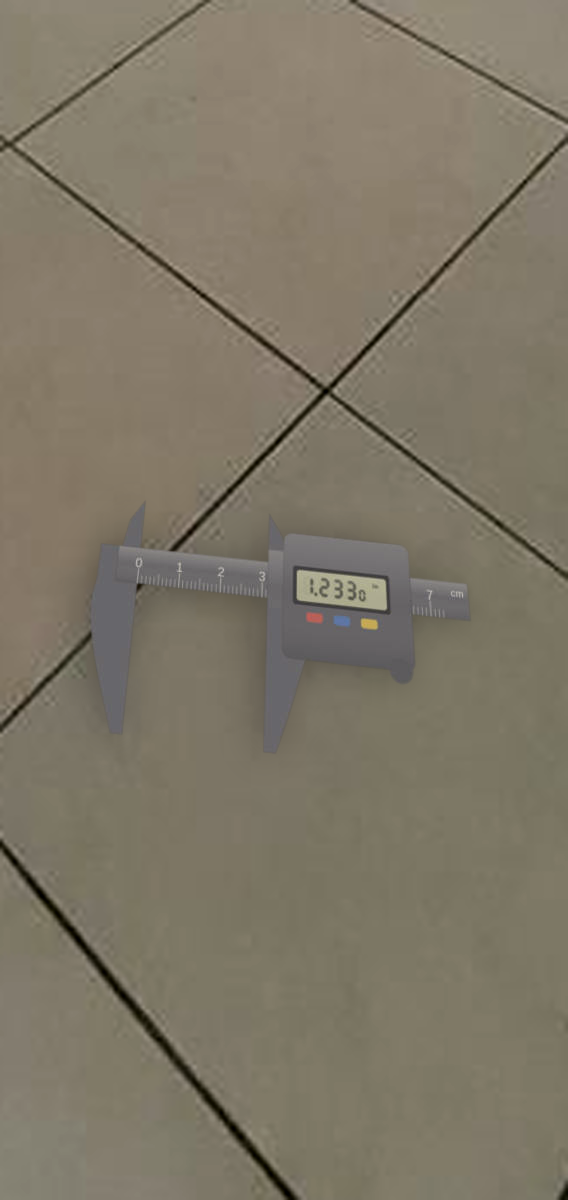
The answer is 1.2330 in
